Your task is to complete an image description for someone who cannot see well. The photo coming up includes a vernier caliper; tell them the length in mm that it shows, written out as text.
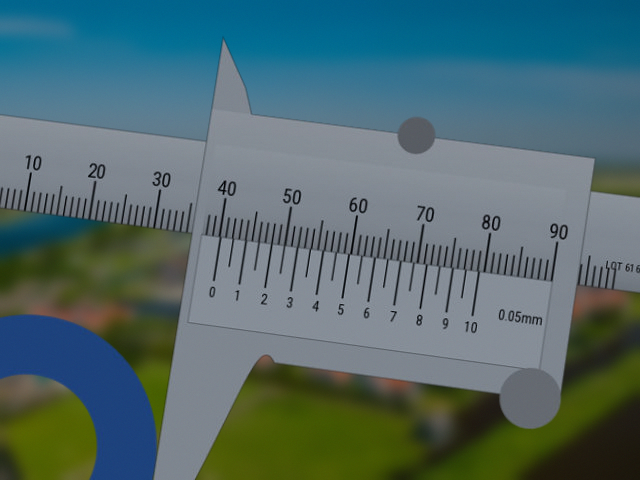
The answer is 40.2 mm
